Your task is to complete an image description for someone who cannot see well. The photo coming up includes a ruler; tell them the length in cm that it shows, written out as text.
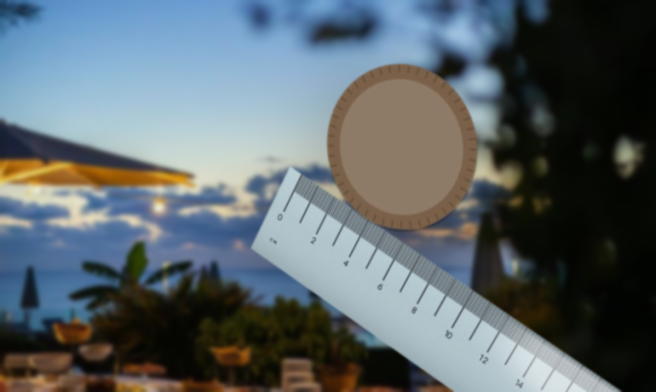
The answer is 7.5 cm
